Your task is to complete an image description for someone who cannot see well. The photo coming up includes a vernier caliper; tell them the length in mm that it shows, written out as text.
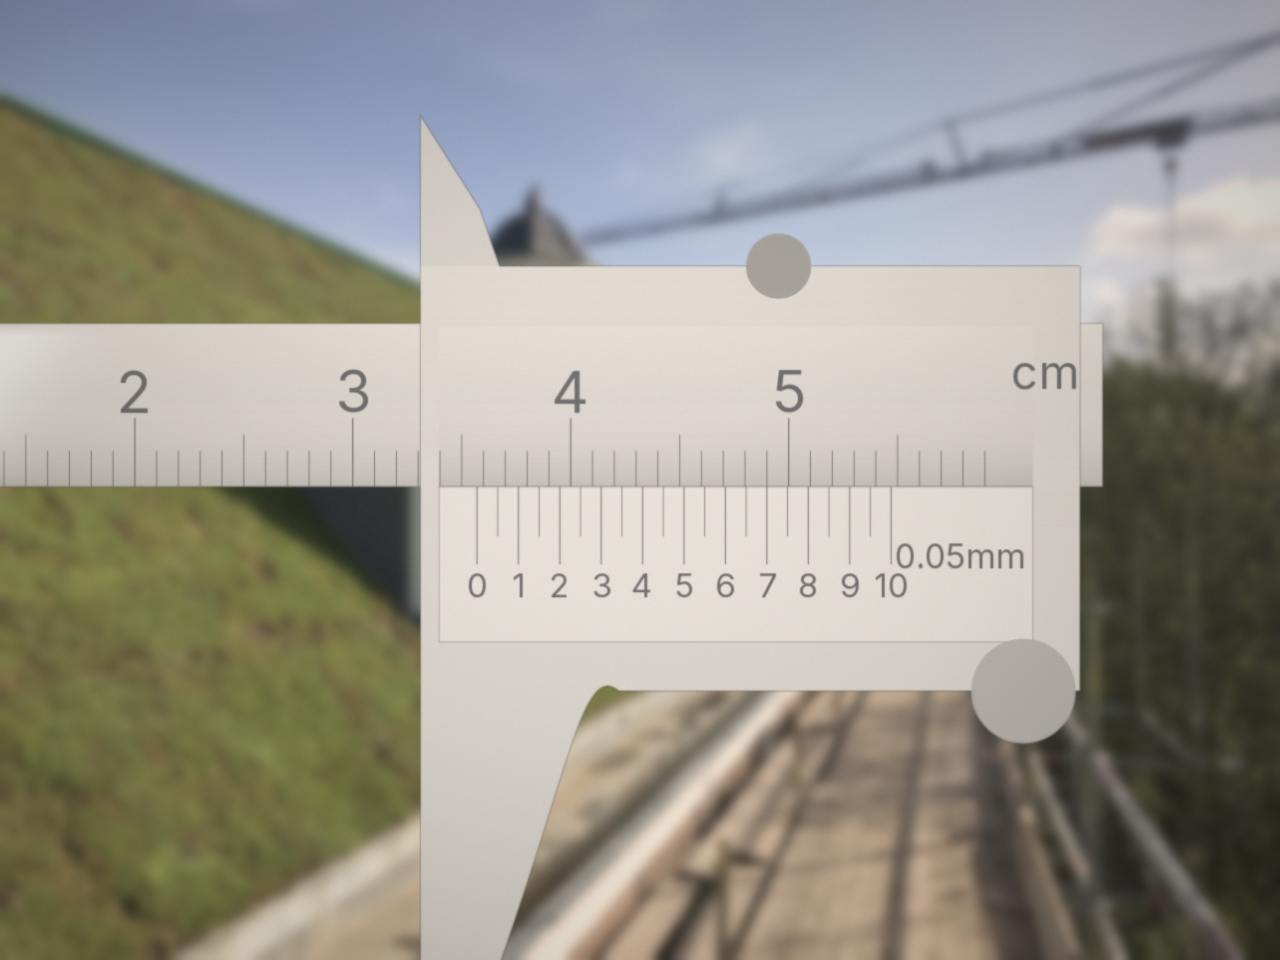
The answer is 35.7 mm
